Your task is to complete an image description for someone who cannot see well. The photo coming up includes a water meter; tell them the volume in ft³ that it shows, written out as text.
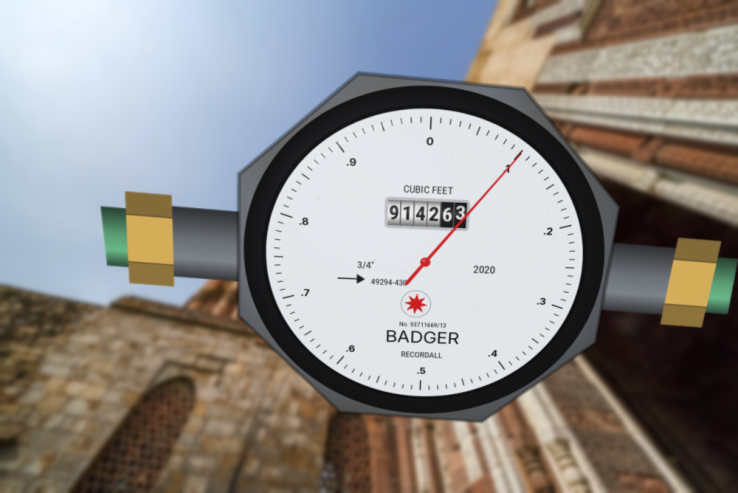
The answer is 914263.10 ft³
